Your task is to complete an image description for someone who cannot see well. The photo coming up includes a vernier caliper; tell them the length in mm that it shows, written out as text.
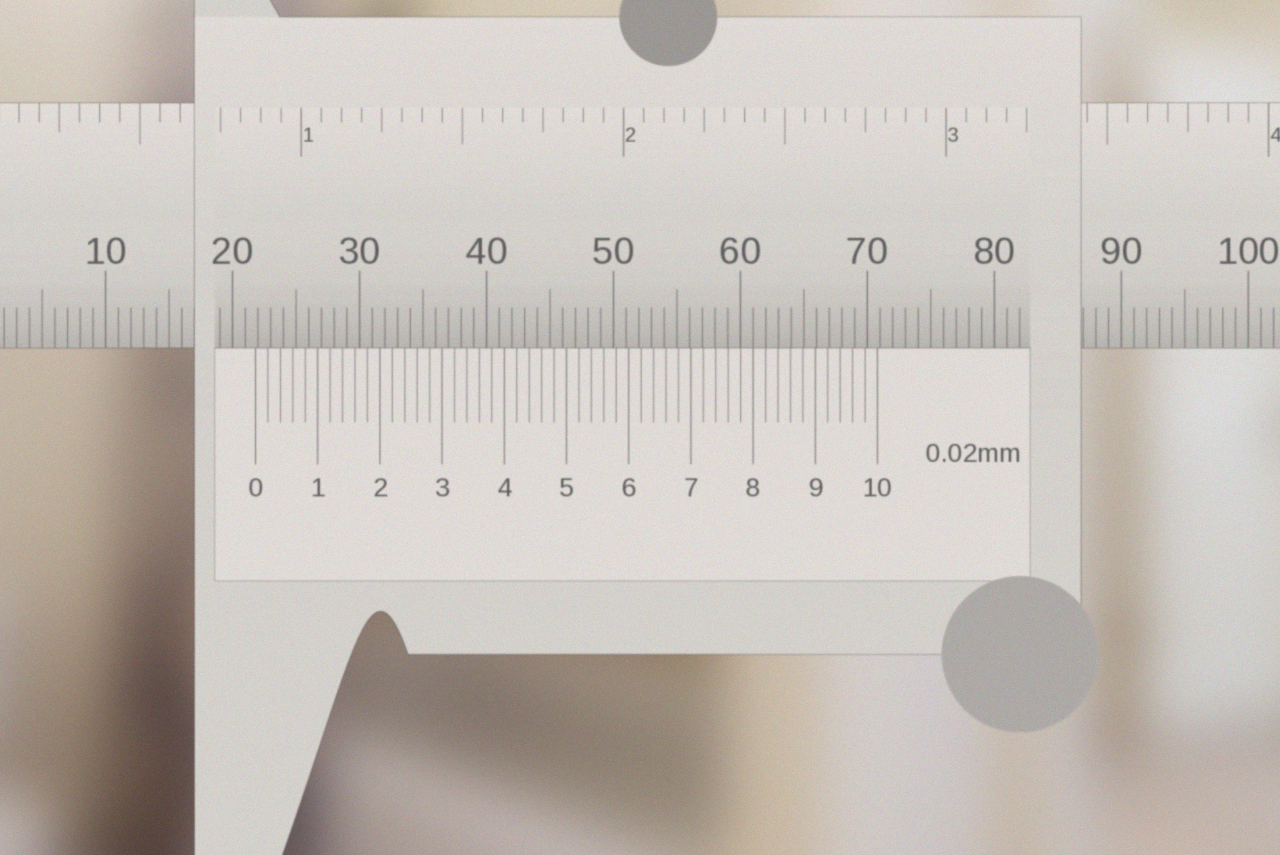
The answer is 21.8 mm
